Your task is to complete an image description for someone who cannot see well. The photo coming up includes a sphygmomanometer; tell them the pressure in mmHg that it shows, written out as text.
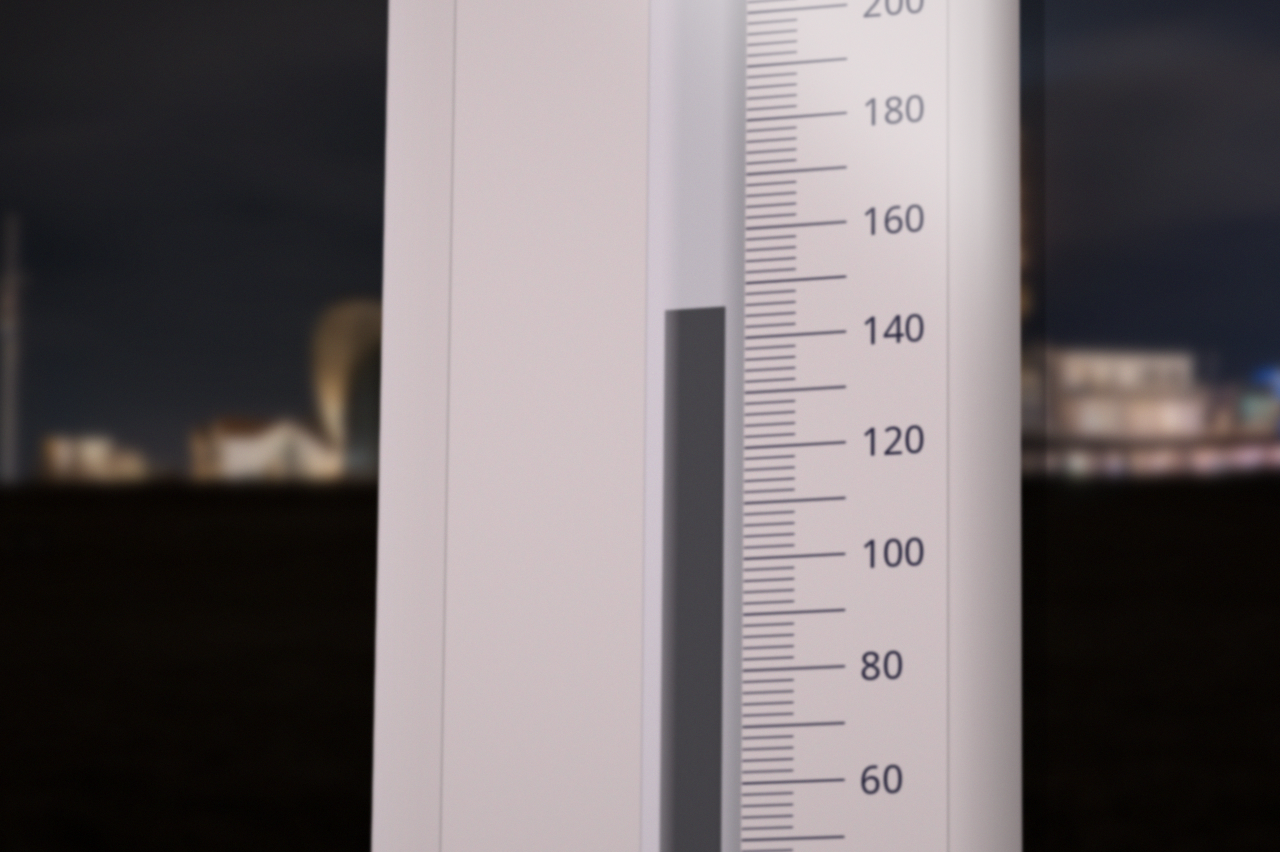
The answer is 146 mmHg
